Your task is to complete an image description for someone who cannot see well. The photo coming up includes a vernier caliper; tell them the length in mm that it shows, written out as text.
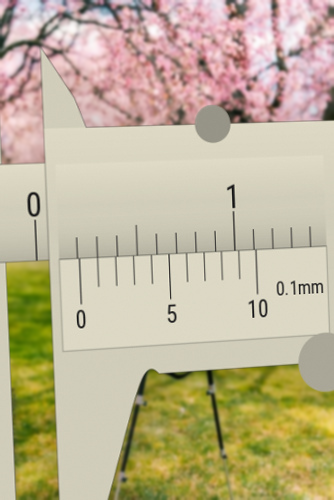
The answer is 2.1 mm
